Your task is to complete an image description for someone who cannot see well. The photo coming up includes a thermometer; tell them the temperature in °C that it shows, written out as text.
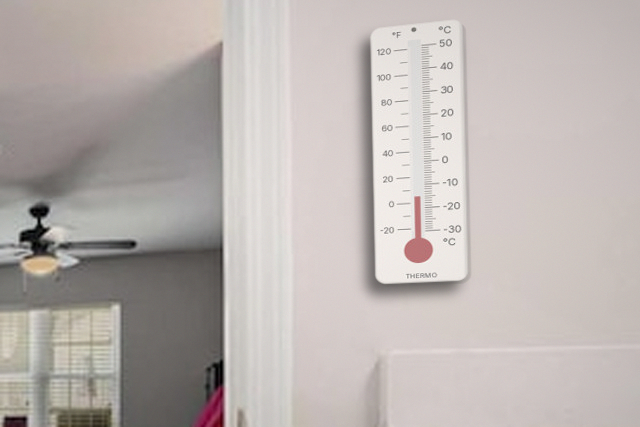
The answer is -15 °C
